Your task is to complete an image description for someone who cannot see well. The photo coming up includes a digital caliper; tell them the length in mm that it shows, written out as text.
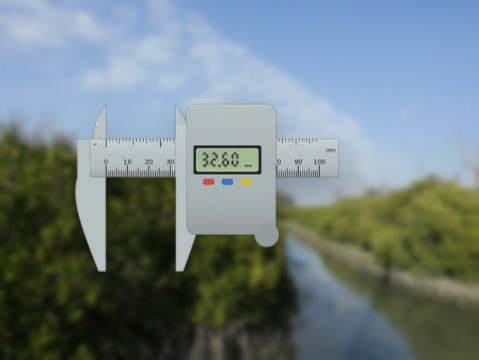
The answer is 32.60 mm
